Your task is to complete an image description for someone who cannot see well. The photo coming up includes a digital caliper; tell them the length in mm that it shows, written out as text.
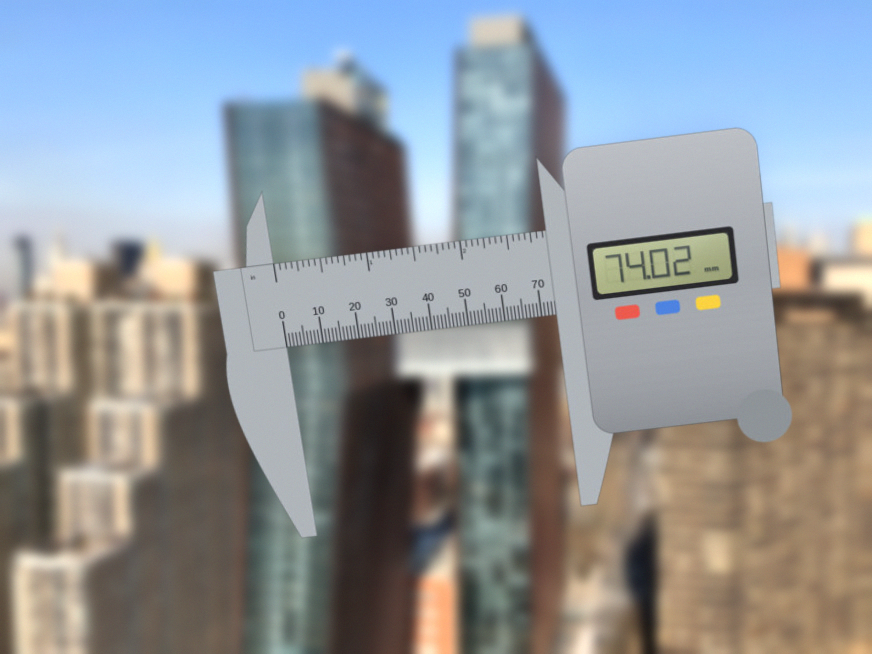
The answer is 74.02 mm
